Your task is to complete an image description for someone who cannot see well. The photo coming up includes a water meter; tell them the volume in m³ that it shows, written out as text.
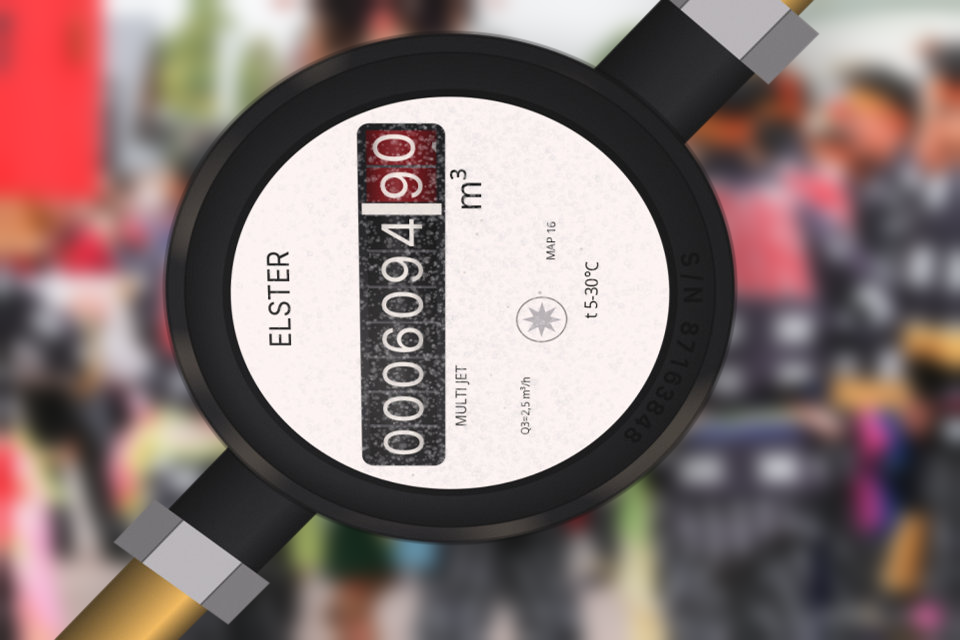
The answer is 6094.90 m³
